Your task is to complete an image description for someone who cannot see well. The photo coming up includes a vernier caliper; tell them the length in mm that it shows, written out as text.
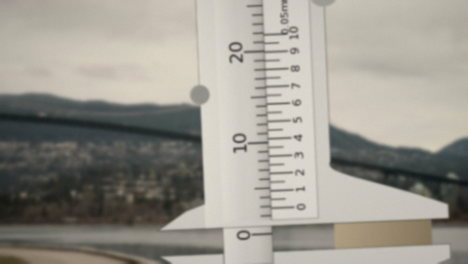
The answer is 2.8 mm
